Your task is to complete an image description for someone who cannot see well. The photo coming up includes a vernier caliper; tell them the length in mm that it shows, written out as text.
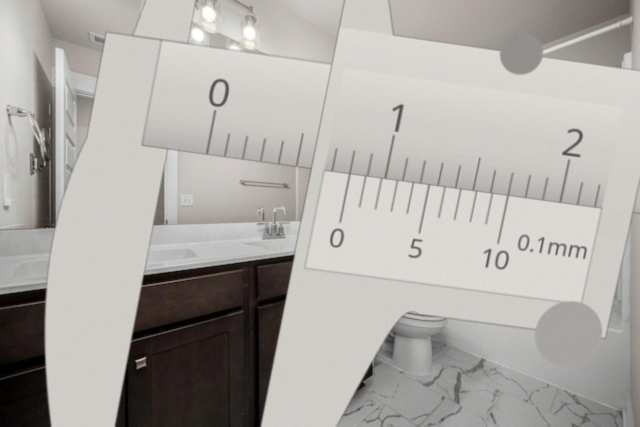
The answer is 8.0 mm
